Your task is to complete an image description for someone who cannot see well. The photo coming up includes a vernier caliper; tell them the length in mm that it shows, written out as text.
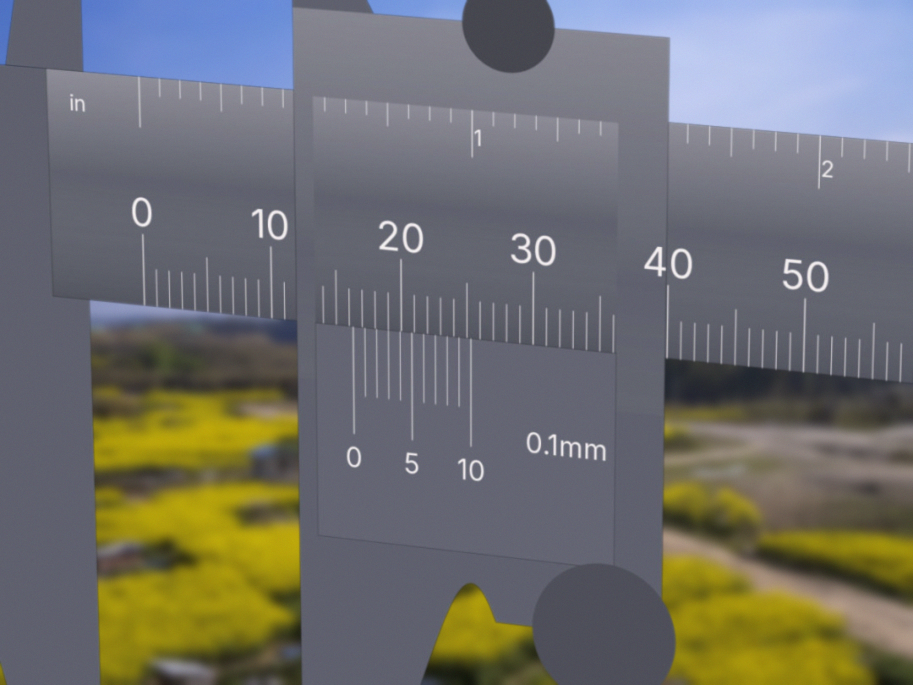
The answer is 16.3 mm
